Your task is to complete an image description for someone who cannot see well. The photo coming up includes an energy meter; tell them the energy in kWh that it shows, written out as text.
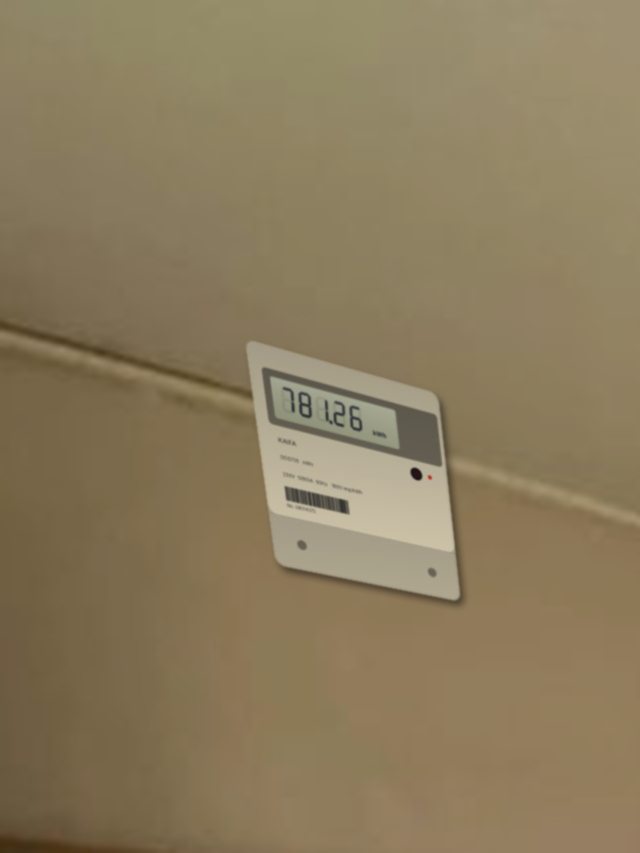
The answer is 781.26 kWh
